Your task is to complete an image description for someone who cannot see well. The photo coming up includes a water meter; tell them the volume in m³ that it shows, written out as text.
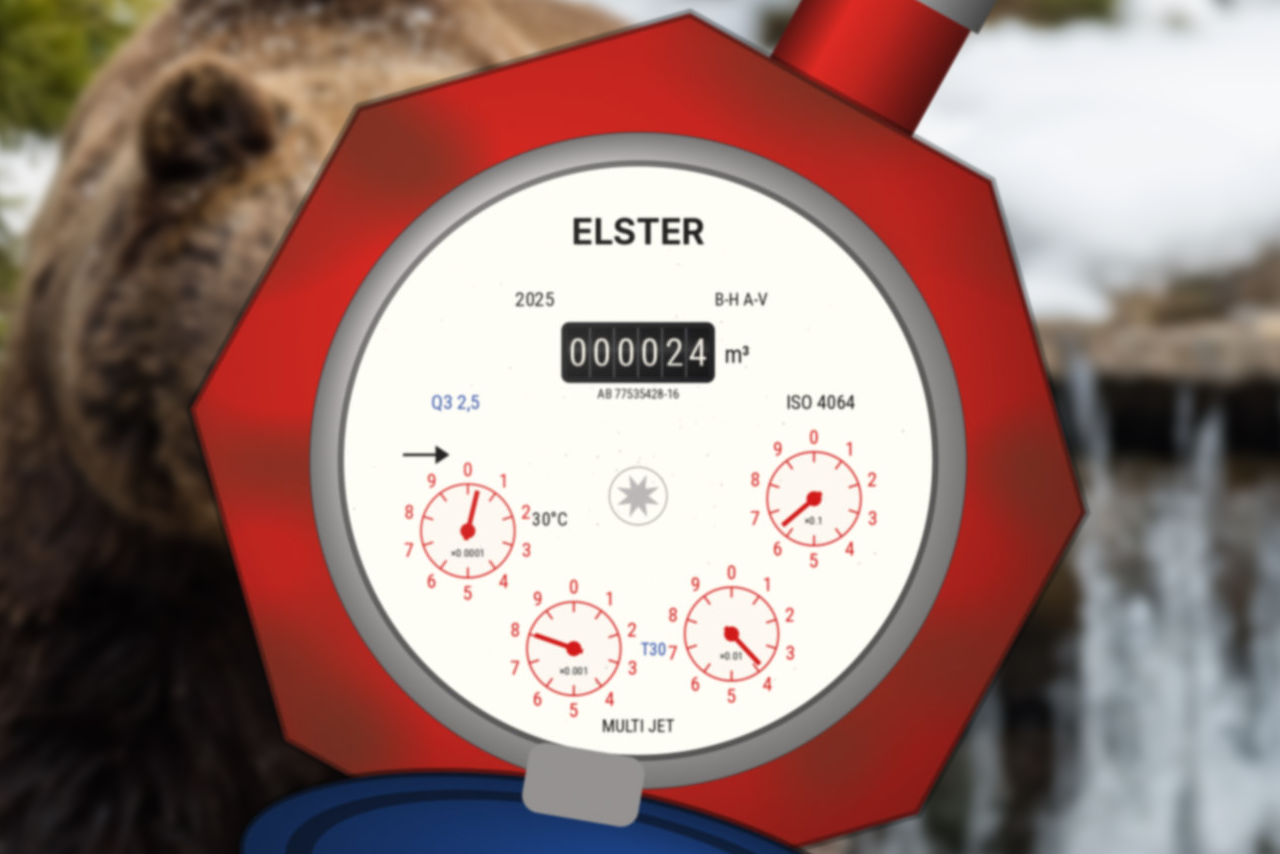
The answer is 24.6380 m³
